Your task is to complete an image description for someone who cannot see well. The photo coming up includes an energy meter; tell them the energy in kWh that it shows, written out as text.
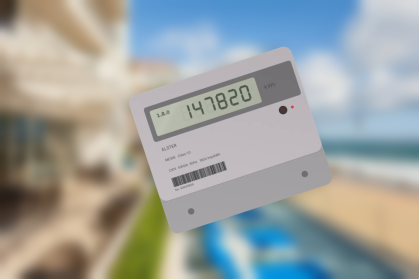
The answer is 147820 kWh
